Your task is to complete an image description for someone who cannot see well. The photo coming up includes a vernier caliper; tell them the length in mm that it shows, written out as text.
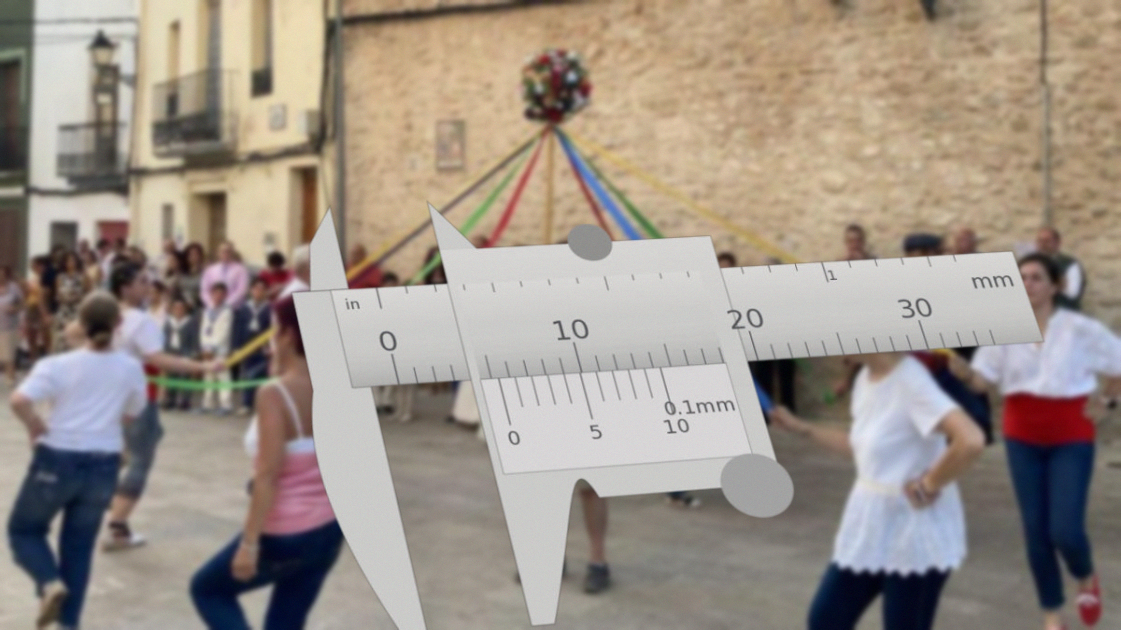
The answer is 5.4 mm
